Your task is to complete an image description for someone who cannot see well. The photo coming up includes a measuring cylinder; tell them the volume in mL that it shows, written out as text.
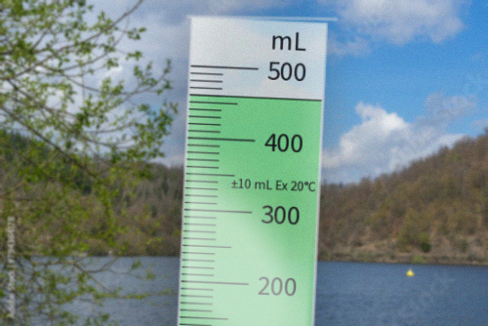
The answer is 460 mL
